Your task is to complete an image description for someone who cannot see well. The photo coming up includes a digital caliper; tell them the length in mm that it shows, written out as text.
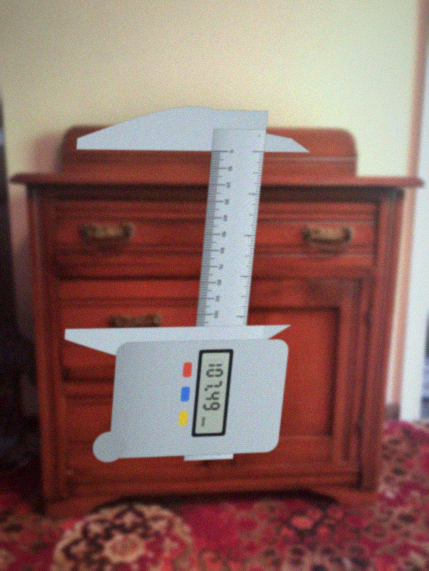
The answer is 107.49 mm
